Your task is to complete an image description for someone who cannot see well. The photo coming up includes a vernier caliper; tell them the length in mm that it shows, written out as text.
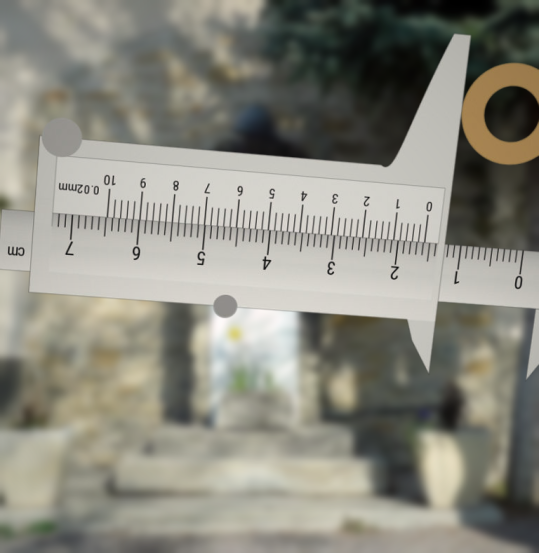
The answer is 15.8 mm
